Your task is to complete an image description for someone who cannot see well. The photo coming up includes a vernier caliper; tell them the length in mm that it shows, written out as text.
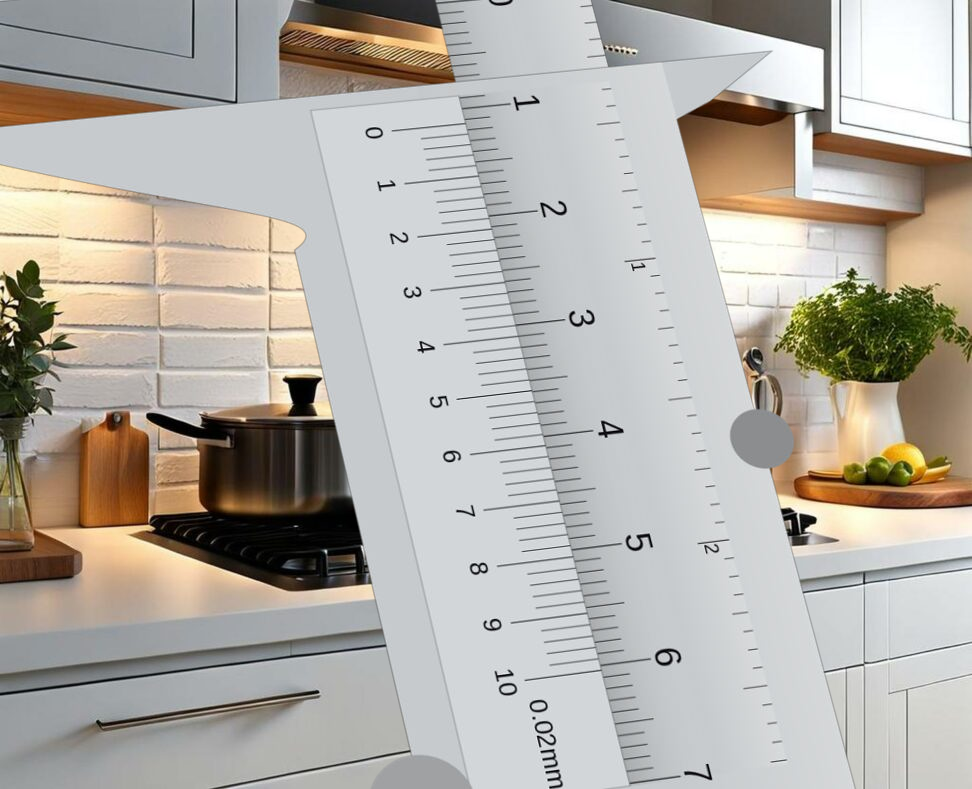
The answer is 11.4 mm
